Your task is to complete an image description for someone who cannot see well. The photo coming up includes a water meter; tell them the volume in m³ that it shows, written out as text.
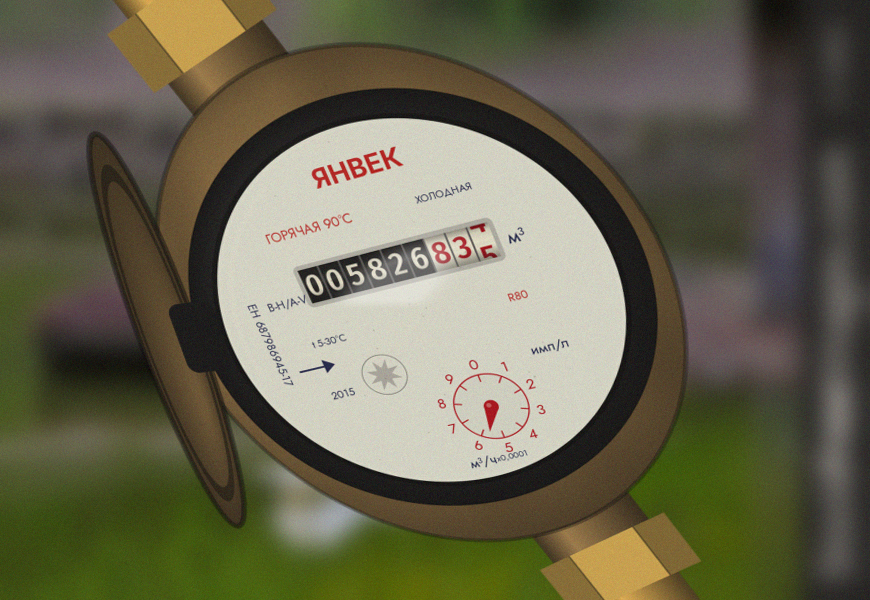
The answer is 5826.8345 m³
